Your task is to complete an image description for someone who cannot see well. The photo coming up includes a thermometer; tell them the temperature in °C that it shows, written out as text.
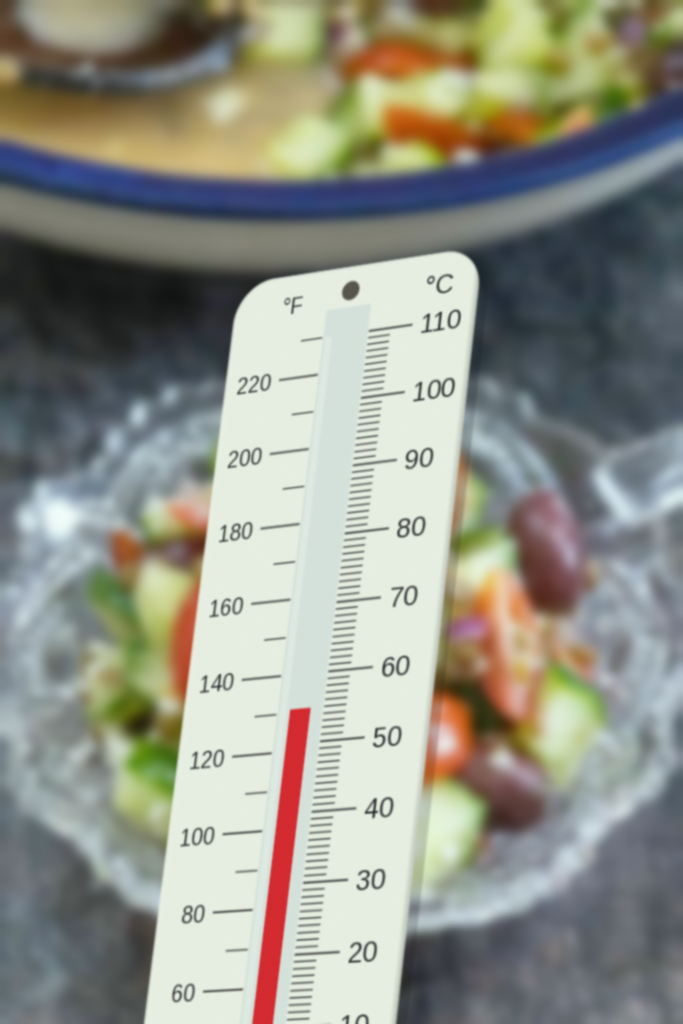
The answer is 55 °C
